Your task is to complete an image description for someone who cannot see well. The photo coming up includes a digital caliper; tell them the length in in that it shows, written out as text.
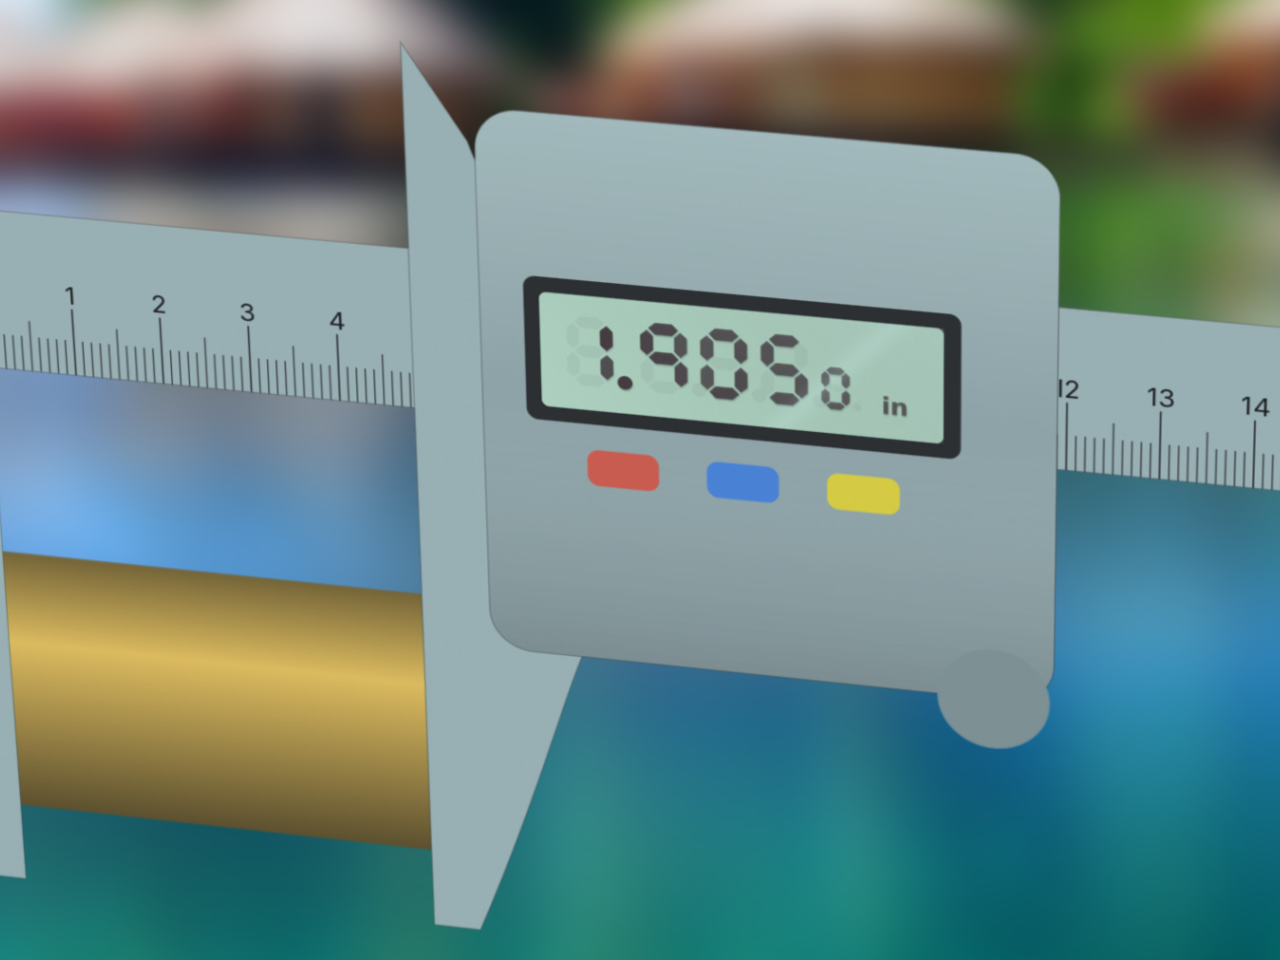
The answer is 1.9050 in
